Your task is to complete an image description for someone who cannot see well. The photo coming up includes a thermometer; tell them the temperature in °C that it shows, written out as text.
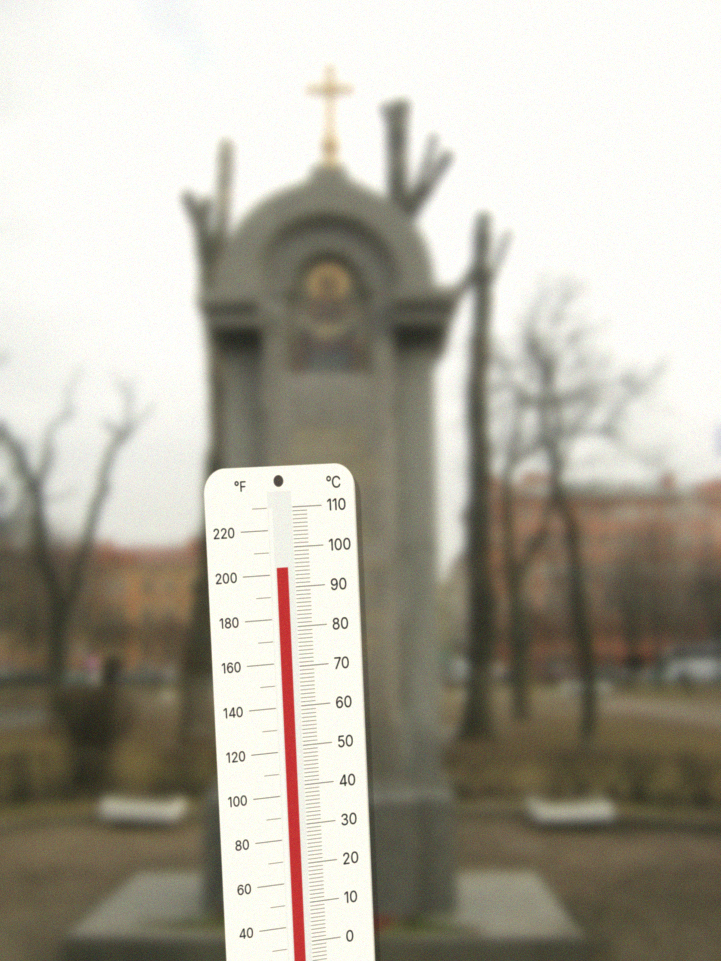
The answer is 95 °C
